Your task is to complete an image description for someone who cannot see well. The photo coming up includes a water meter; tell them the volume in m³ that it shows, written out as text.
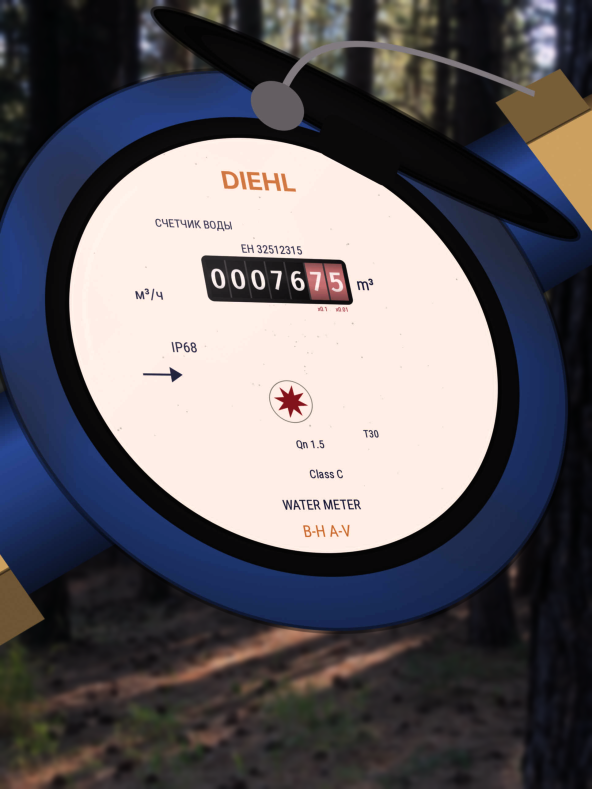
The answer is 76.75 m³
